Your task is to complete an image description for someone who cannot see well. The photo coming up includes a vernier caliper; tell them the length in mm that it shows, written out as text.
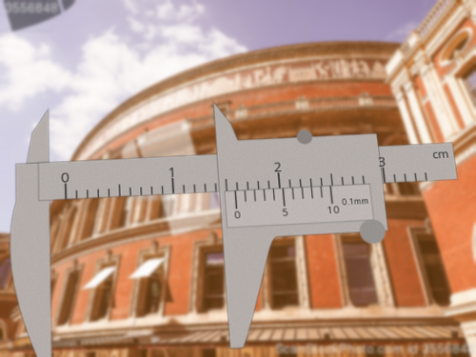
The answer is 15.8 mm
